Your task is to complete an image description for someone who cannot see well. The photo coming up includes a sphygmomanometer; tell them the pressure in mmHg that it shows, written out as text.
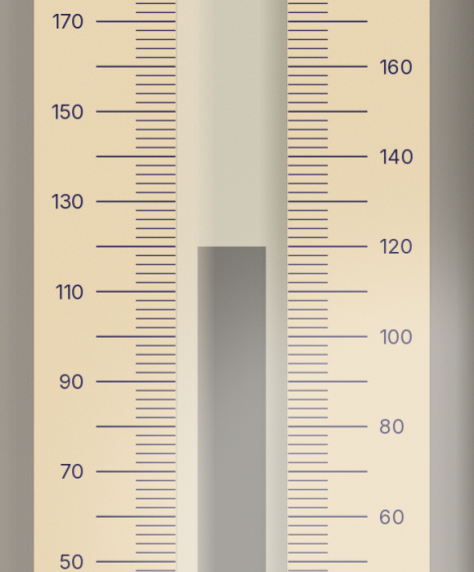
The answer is 120 mmHg
